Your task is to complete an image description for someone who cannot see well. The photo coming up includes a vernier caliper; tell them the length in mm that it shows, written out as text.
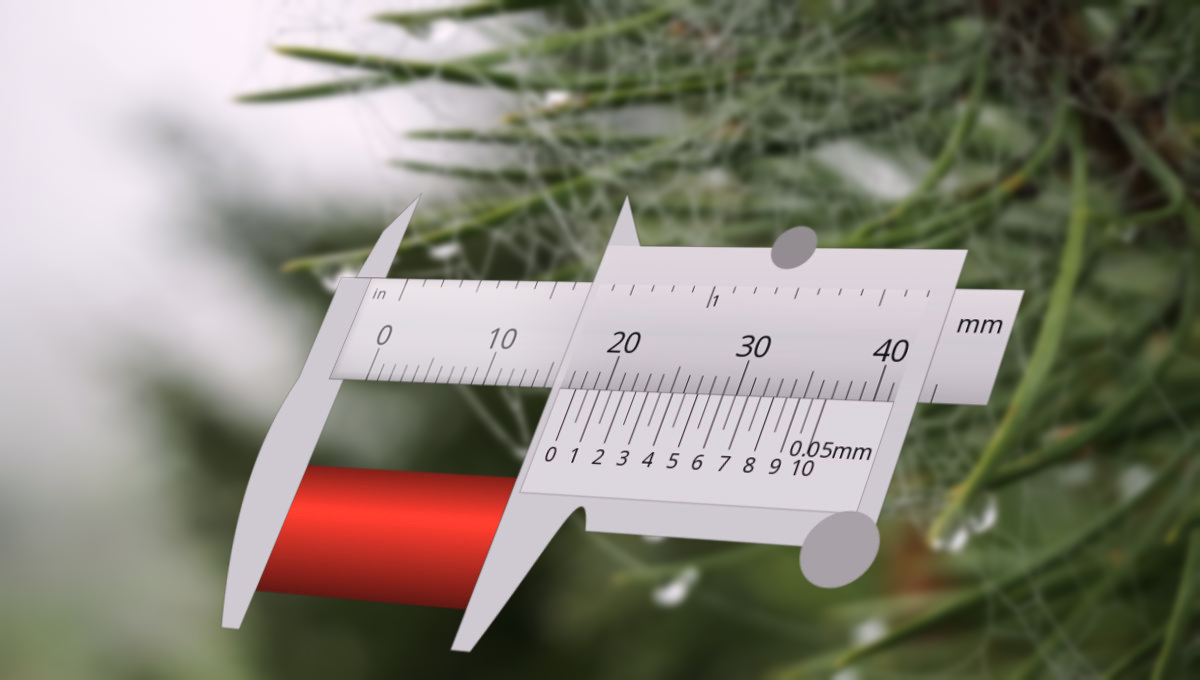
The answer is 17.6 mm
